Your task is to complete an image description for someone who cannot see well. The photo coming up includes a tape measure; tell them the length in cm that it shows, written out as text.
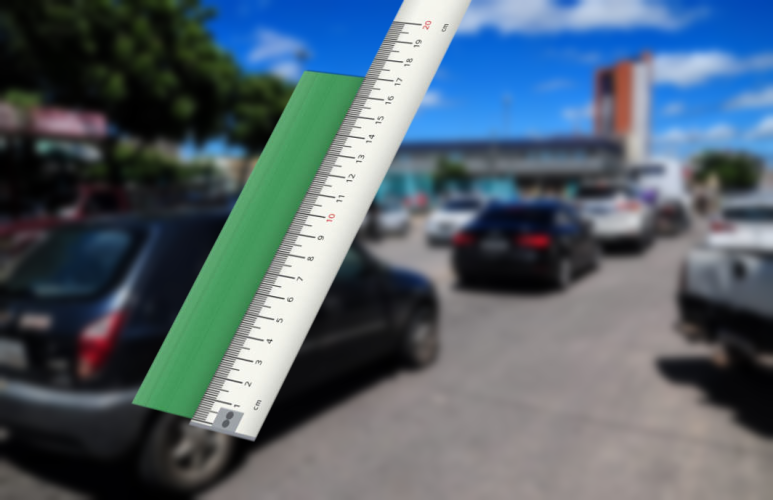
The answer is 17 cm
